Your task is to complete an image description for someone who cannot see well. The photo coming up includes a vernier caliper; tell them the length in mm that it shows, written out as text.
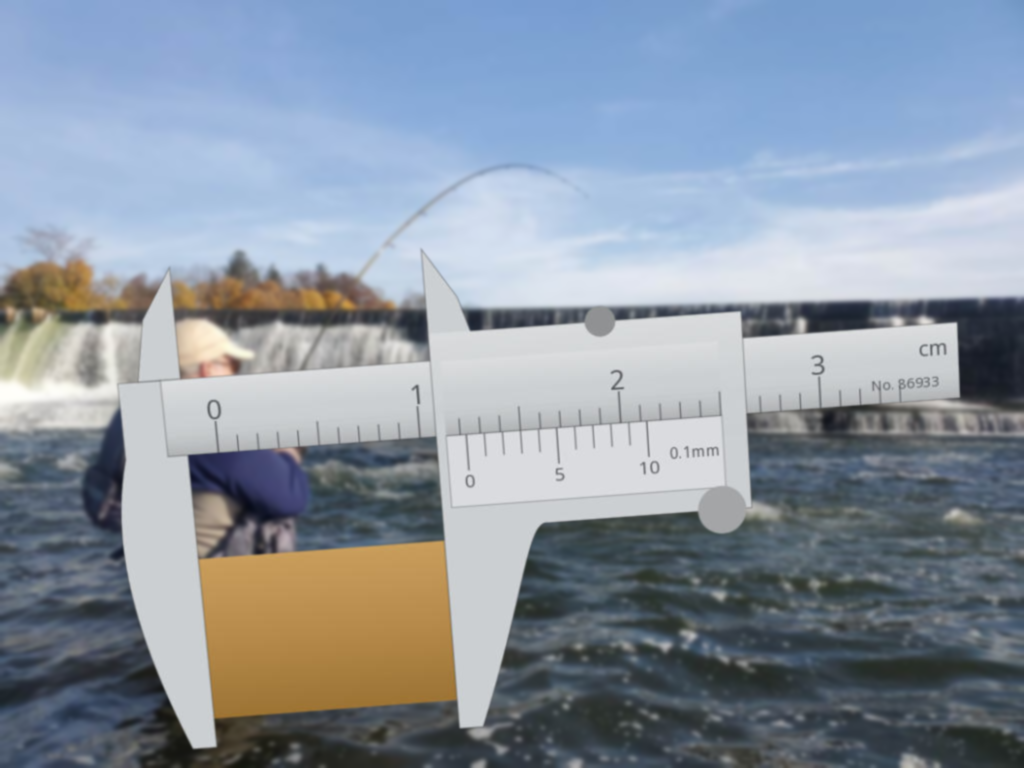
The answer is 12.3 mm
